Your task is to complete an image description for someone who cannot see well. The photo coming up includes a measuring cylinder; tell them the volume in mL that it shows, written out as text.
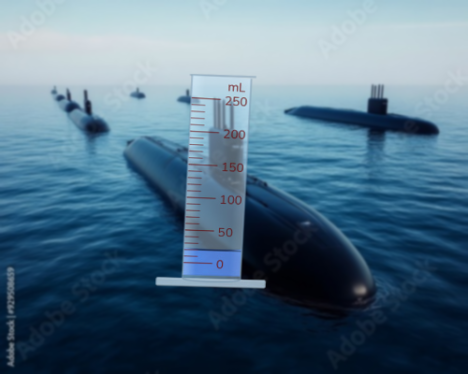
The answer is 20 mL
